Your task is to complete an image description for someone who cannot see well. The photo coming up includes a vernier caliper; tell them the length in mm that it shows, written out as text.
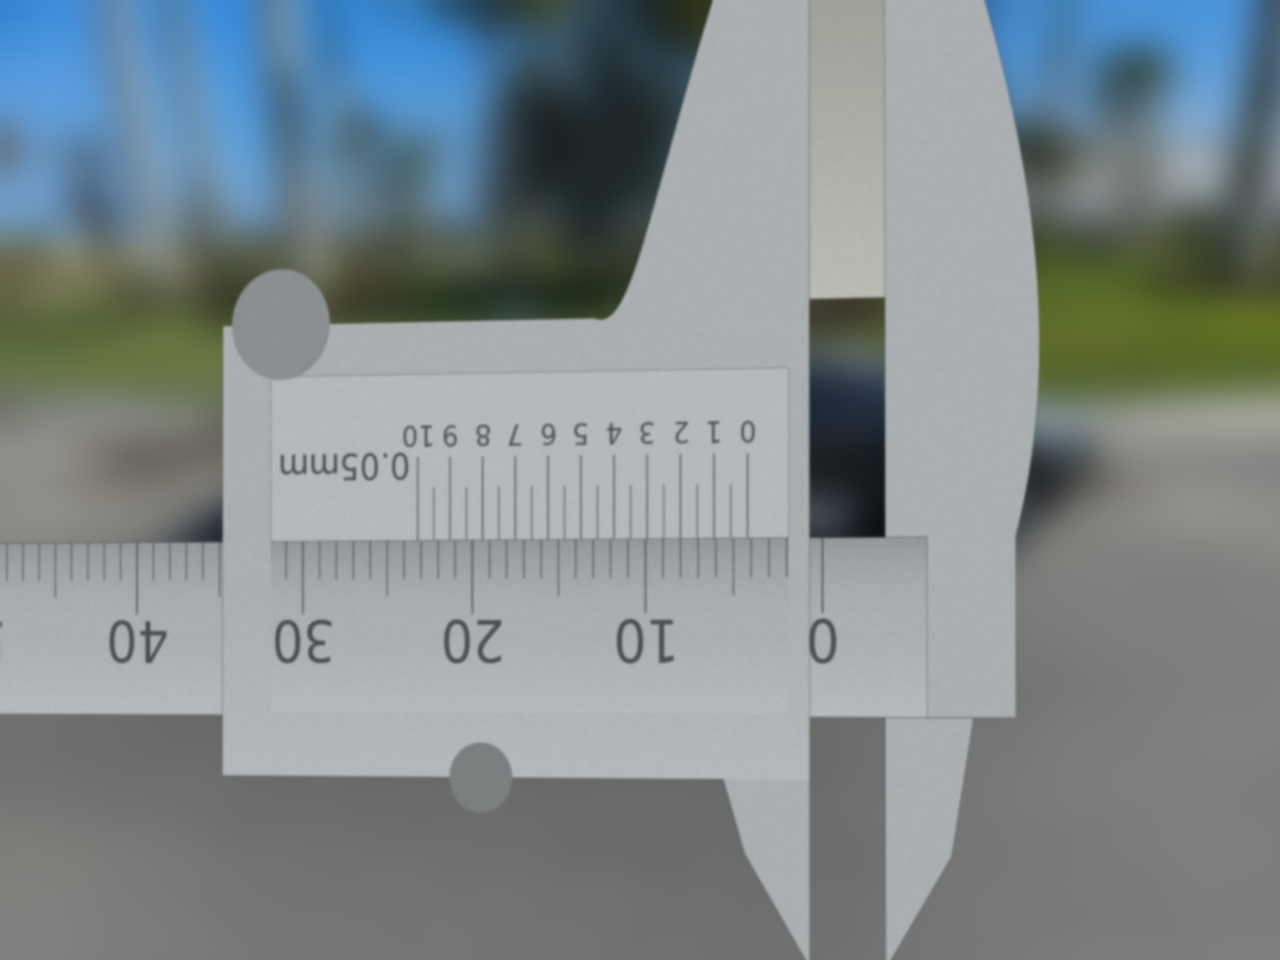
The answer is 4.2 mm
